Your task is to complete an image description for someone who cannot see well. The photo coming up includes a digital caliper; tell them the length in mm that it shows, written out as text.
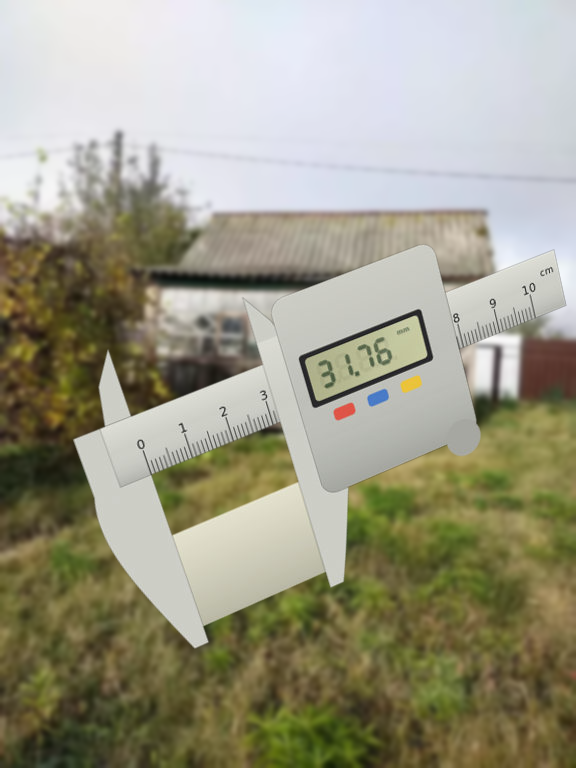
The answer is 31.76 mm
